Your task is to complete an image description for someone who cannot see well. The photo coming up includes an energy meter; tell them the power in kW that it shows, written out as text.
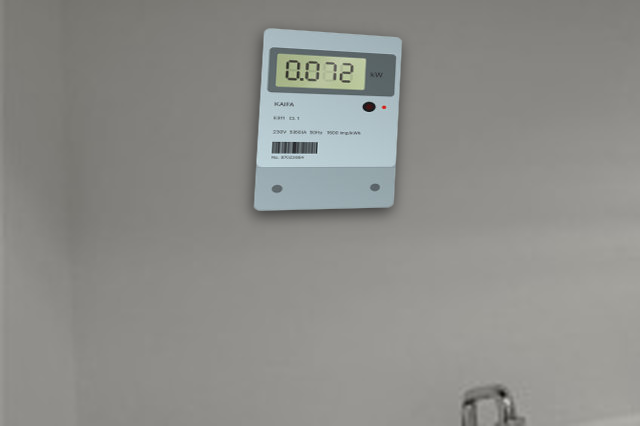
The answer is 0.072 kW
